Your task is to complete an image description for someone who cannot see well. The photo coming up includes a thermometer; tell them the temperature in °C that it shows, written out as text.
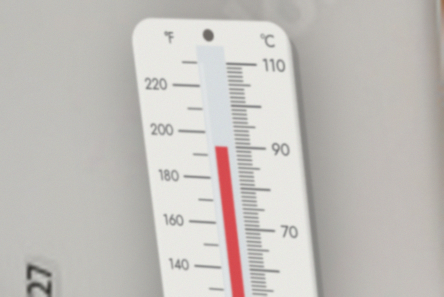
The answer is 90 °C
